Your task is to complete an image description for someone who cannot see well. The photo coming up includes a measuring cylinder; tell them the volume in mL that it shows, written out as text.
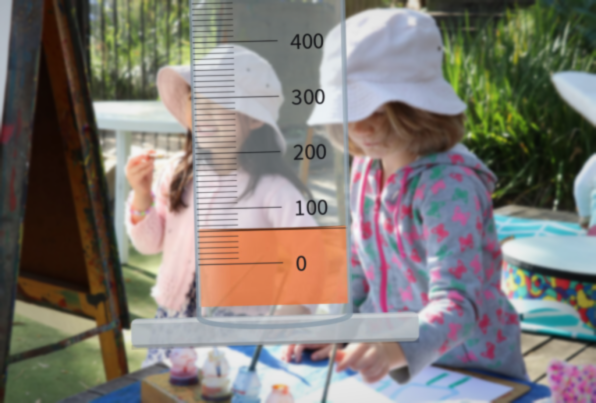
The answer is 60 mL
